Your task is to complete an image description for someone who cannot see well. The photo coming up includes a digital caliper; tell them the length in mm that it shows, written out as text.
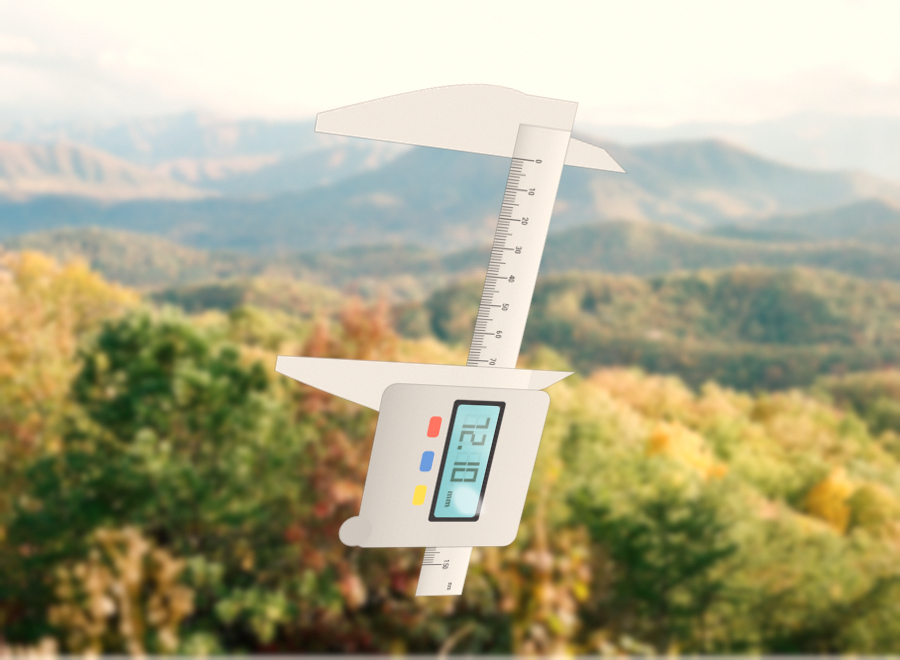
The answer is 72.10 mm
